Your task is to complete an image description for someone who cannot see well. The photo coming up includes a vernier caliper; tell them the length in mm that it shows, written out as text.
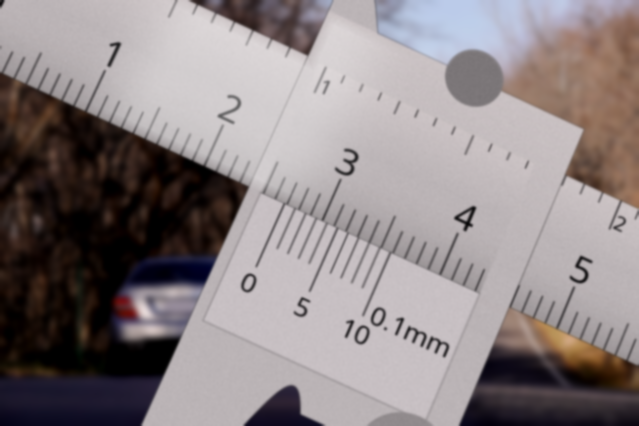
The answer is 26.8 mm
